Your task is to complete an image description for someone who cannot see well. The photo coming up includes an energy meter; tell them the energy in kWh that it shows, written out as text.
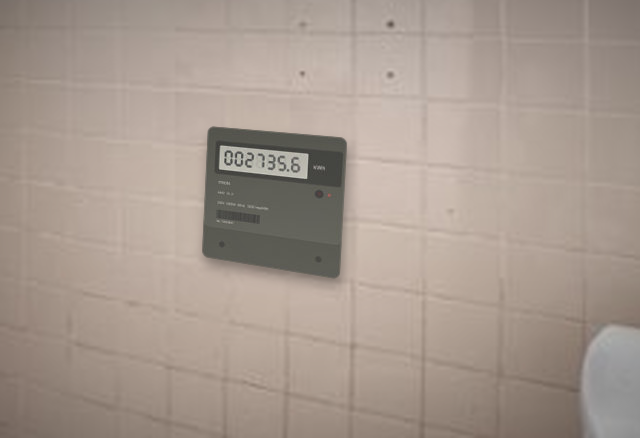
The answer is 2735.6 kWh
